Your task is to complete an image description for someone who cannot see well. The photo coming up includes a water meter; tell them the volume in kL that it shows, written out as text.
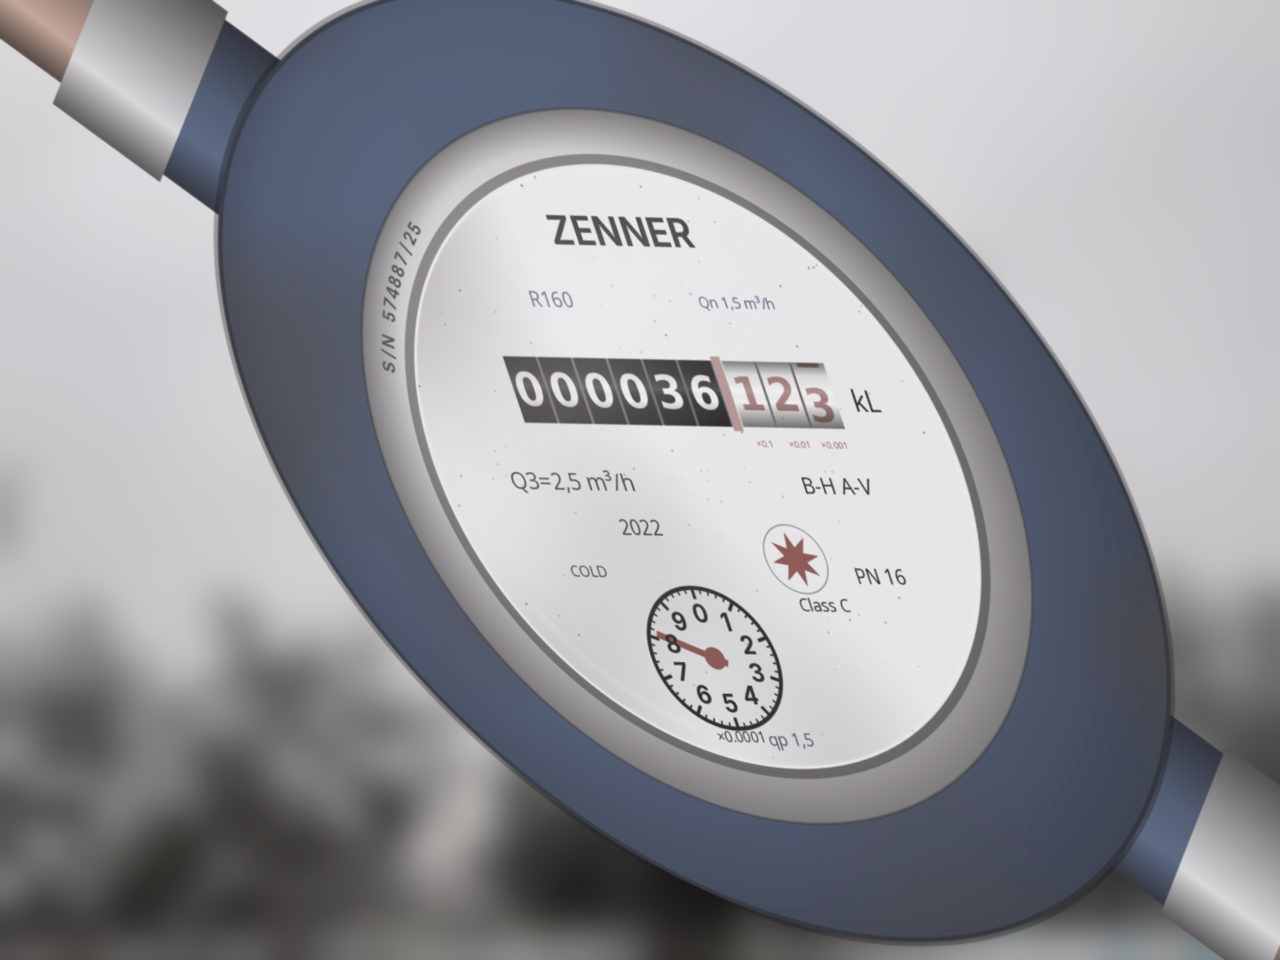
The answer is 36.1228 kL
